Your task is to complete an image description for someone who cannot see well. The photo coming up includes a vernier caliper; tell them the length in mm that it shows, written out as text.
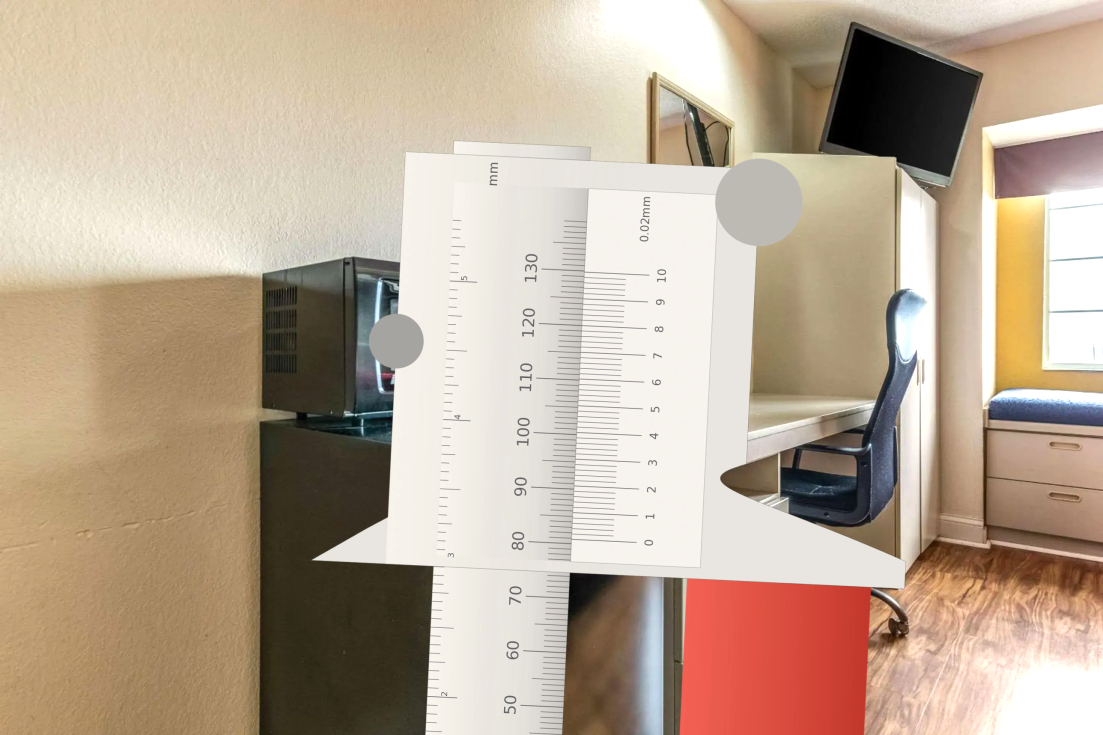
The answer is 80.8 mm
